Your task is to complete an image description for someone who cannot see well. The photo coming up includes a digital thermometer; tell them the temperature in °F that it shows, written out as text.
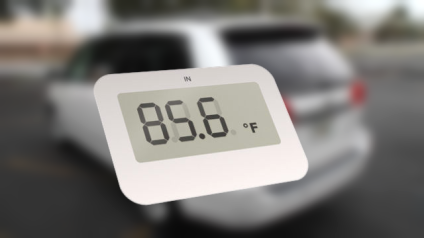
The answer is 85.6 °F
